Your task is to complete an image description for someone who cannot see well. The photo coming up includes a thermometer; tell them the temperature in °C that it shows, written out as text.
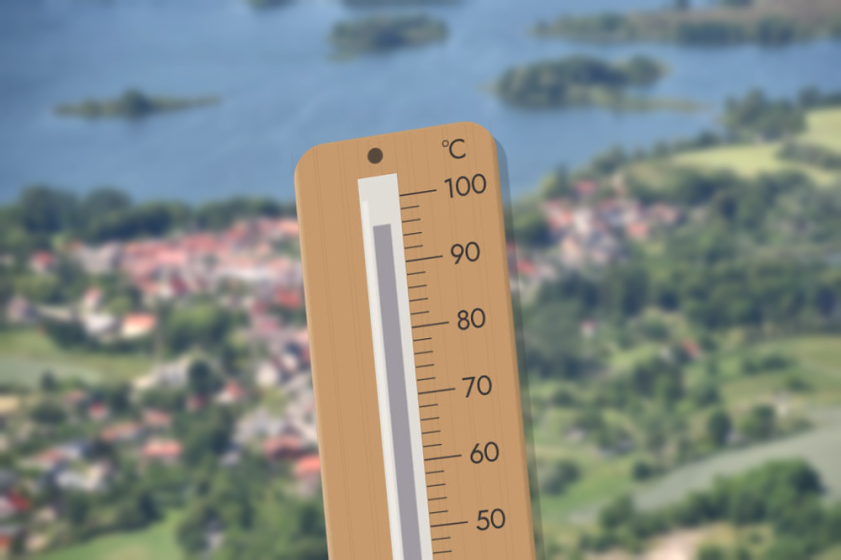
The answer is 96 °C
